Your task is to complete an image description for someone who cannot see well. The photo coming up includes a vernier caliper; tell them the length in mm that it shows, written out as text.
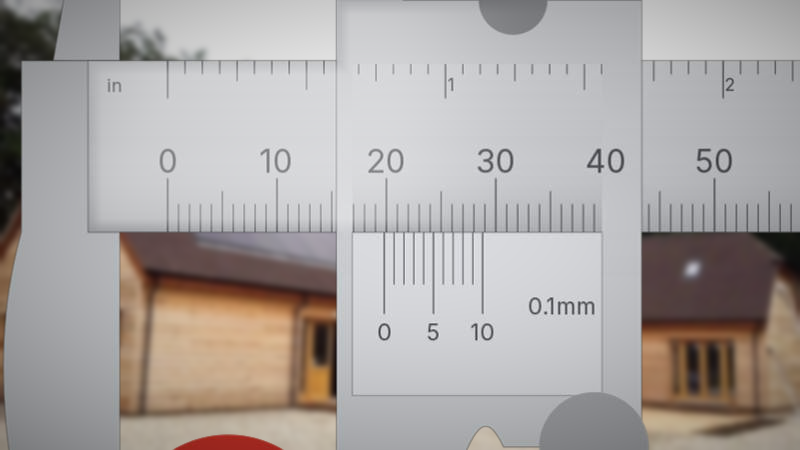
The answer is 19.8 mm
